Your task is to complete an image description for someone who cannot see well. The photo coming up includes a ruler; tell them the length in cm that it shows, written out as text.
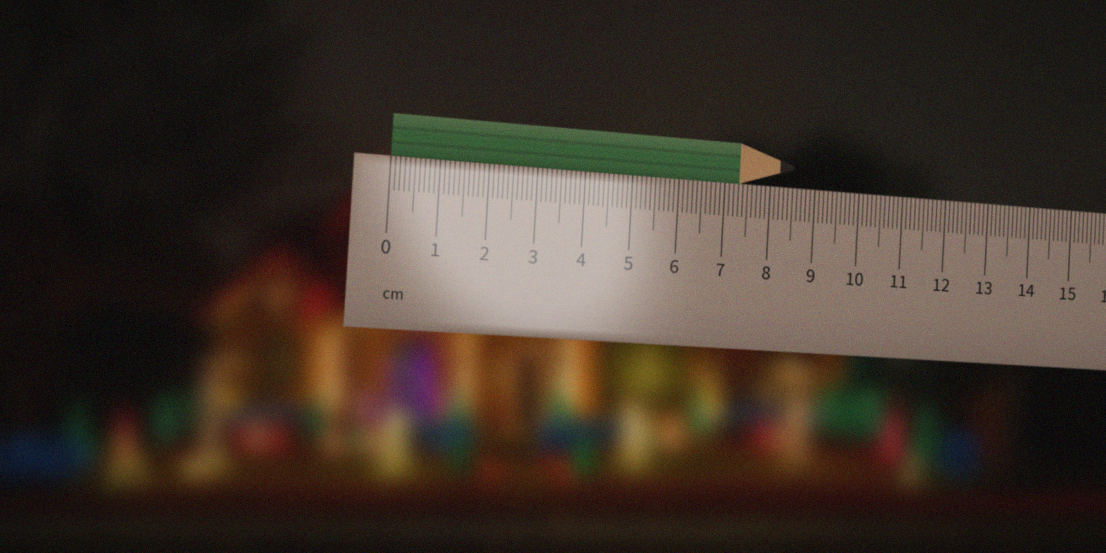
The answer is 8.5 cm
